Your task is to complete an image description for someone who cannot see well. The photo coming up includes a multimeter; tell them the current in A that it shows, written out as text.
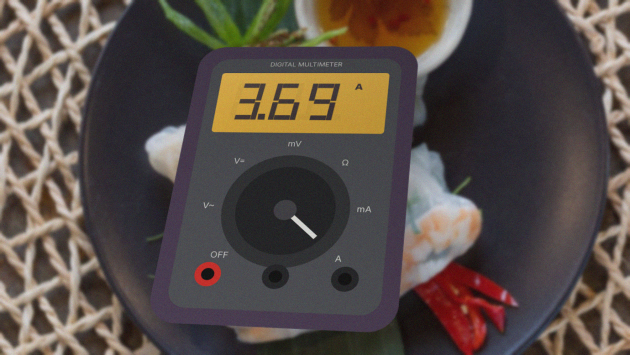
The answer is 3.69 A
